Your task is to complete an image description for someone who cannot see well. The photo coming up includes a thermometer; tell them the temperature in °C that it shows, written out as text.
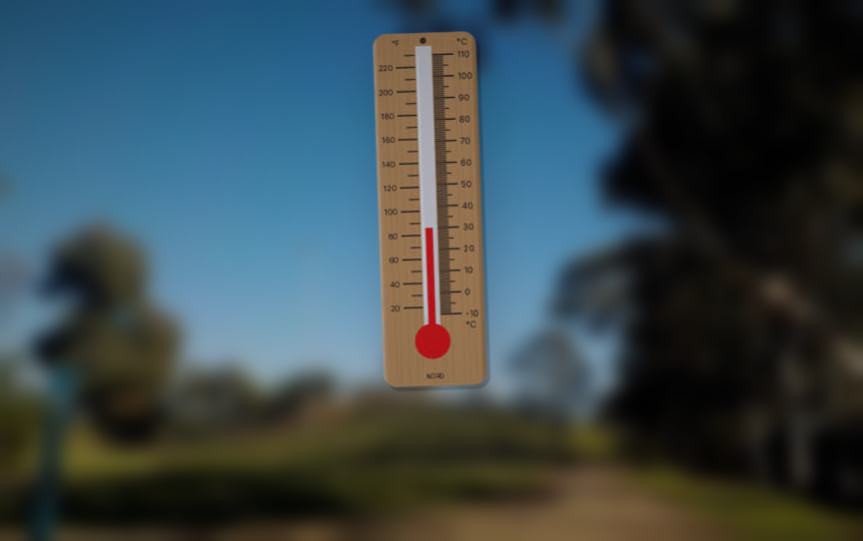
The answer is 30 °C
